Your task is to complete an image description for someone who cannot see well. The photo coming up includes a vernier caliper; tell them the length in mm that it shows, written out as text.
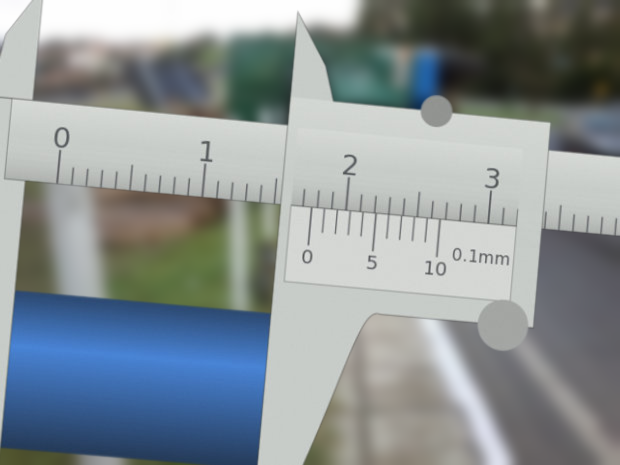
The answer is 17.6 mm
